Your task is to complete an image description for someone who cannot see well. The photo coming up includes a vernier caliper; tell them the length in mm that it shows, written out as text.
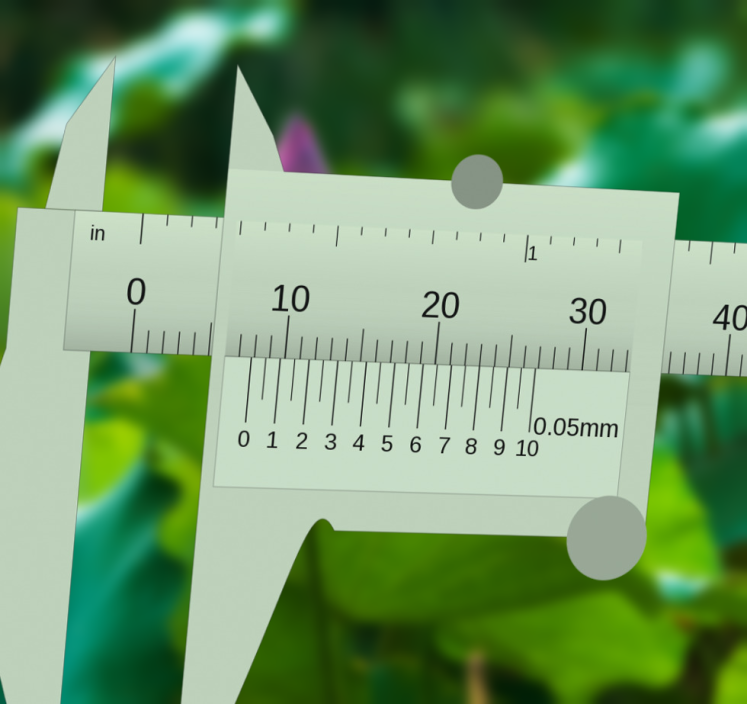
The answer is 7.8 mm
